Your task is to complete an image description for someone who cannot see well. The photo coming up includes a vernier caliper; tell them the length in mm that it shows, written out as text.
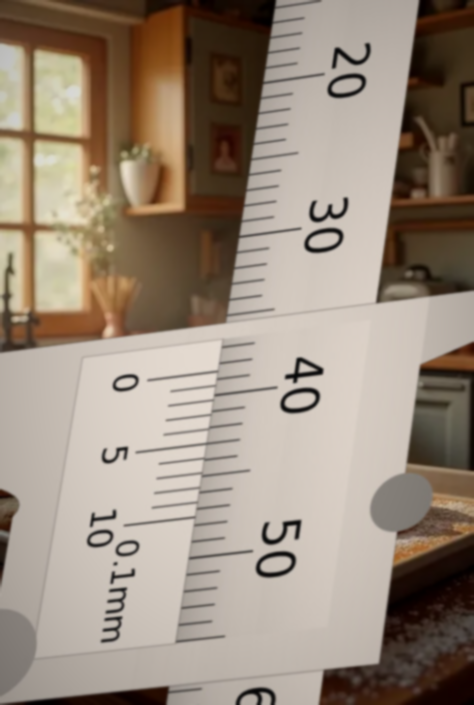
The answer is 38.5 mm
